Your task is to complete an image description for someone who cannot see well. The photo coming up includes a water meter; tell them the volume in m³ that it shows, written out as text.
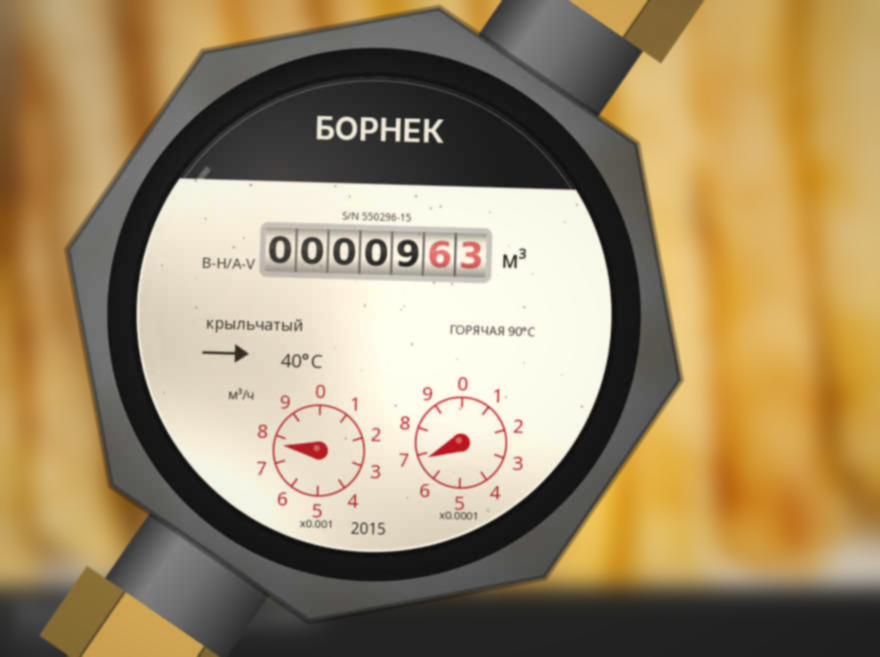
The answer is 9.6376 m³
